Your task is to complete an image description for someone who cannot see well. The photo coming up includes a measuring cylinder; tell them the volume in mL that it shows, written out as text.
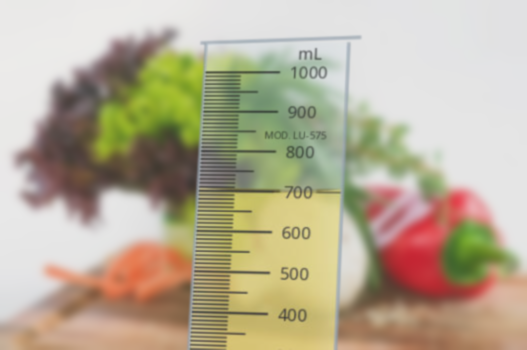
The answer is 700 mL
